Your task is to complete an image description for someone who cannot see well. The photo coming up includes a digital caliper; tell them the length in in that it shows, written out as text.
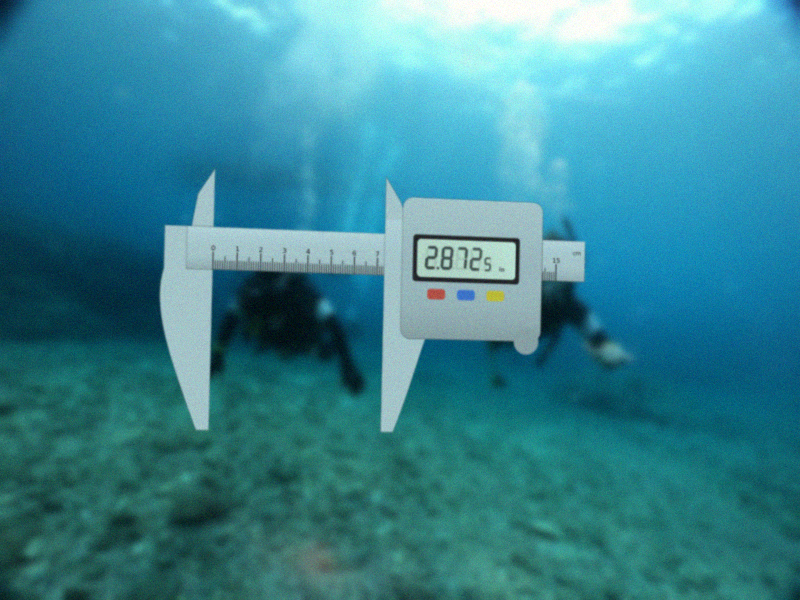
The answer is 2.8725 in
